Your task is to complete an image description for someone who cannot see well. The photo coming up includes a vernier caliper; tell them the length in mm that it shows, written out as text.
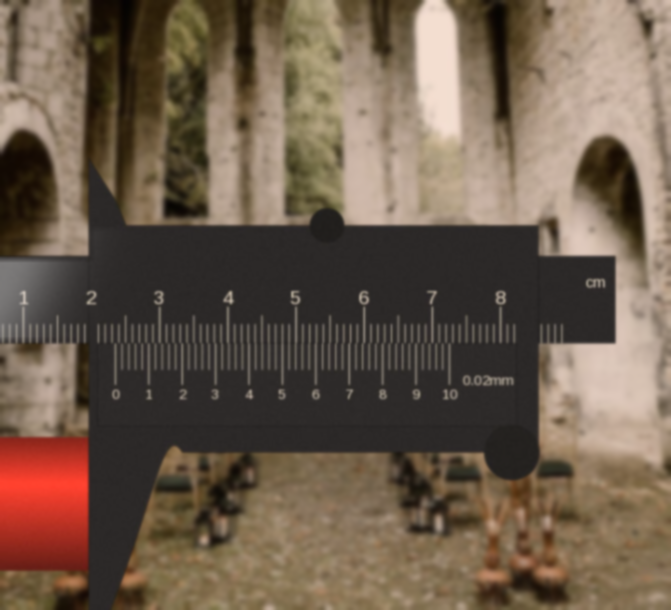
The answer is 23.5 mm
